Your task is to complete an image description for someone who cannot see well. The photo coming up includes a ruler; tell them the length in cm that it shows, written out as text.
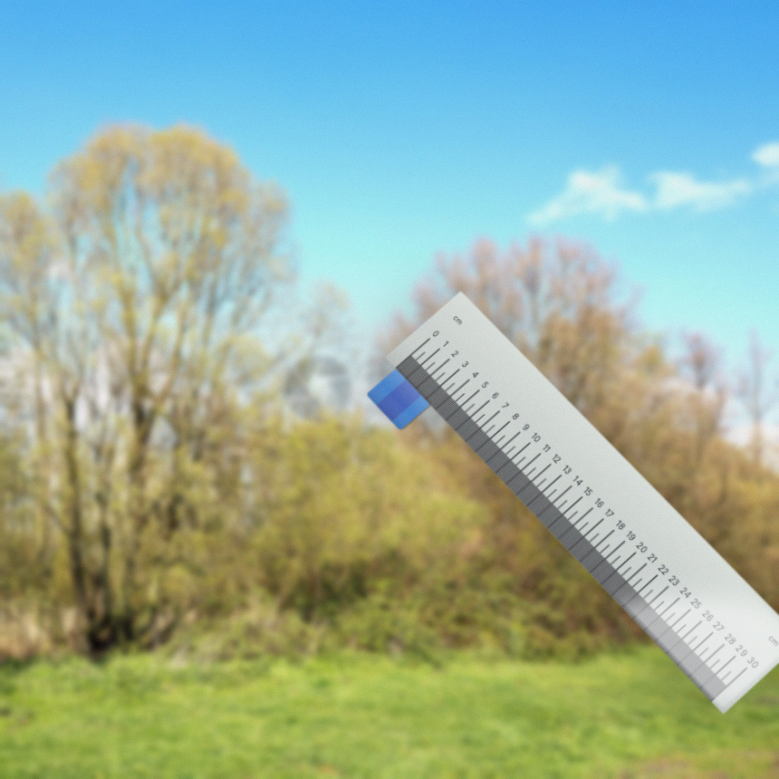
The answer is 3.5 cm
